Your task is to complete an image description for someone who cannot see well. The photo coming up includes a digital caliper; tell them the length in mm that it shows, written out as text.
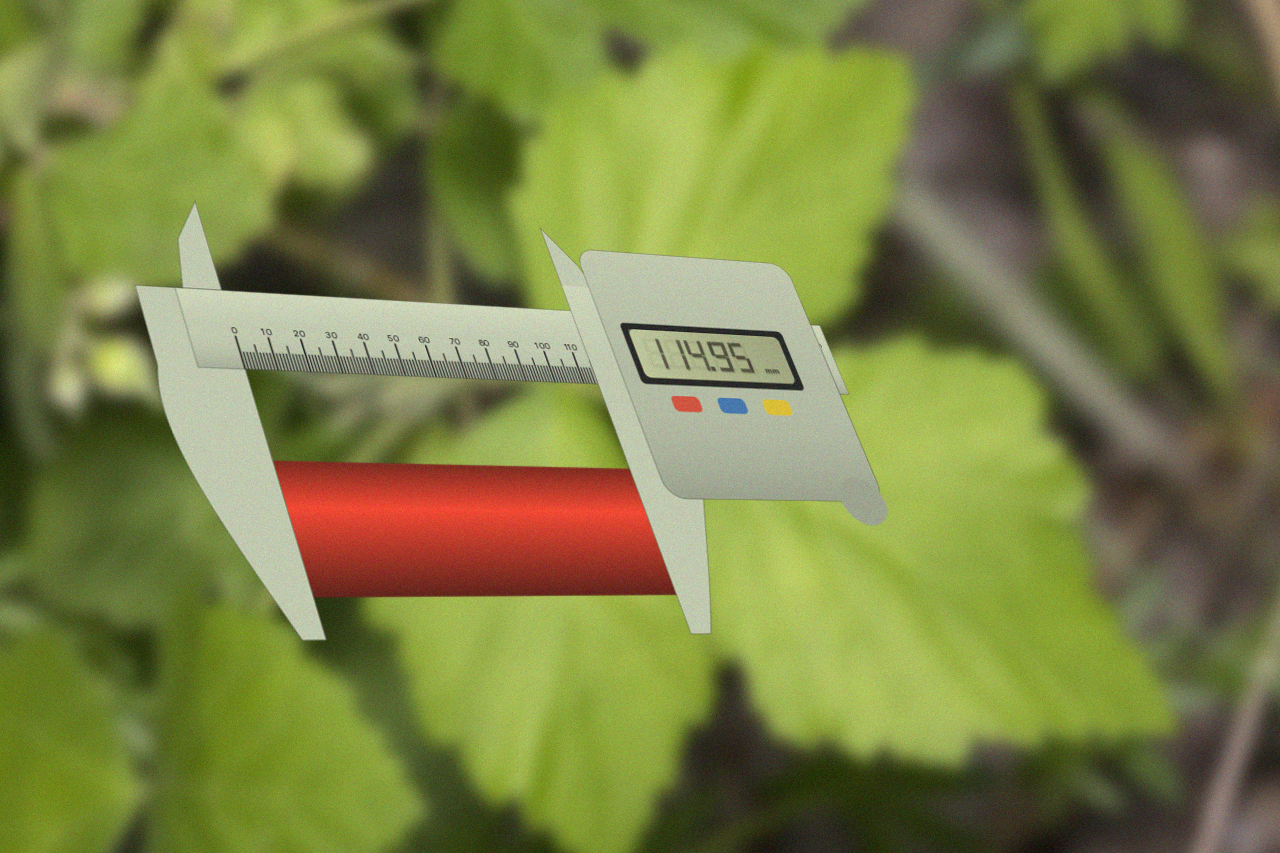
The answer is 114.95 mm
